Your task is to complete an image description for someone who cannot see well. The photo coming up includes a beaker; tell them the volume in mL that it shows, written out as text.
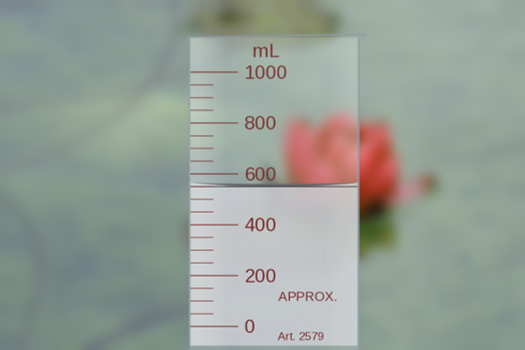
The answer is 550 mL
